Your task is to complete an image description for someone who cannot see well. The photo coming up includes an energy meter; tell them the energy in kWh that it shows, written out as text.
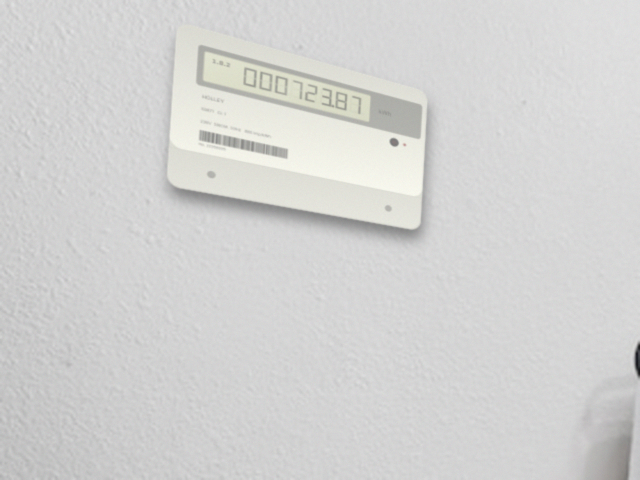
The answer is 723.87 kWh
